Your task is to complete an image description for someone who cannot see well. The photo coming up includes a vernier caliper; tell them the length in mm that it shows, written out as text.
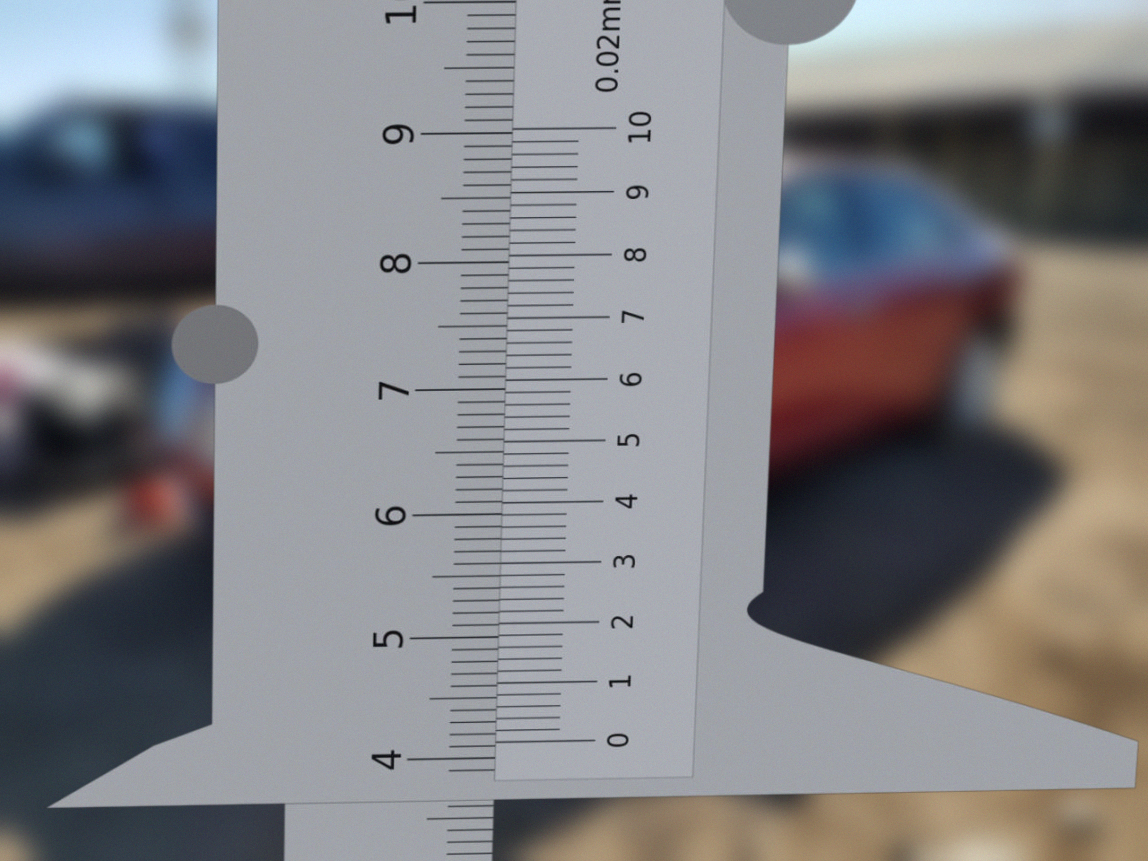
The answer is 41.3 mm
